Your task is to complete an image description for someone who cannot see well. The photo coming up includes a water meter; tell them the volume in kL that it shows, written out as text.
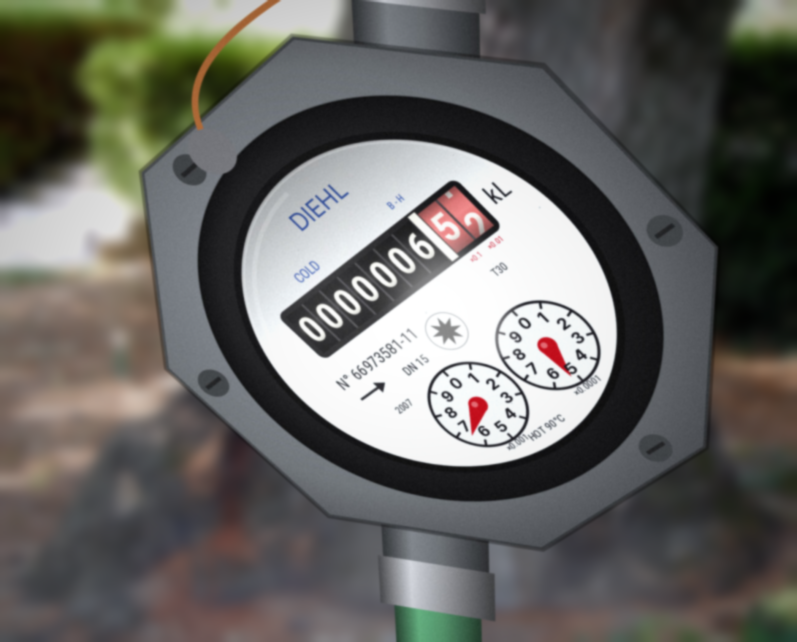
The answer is 6.5165 kL
